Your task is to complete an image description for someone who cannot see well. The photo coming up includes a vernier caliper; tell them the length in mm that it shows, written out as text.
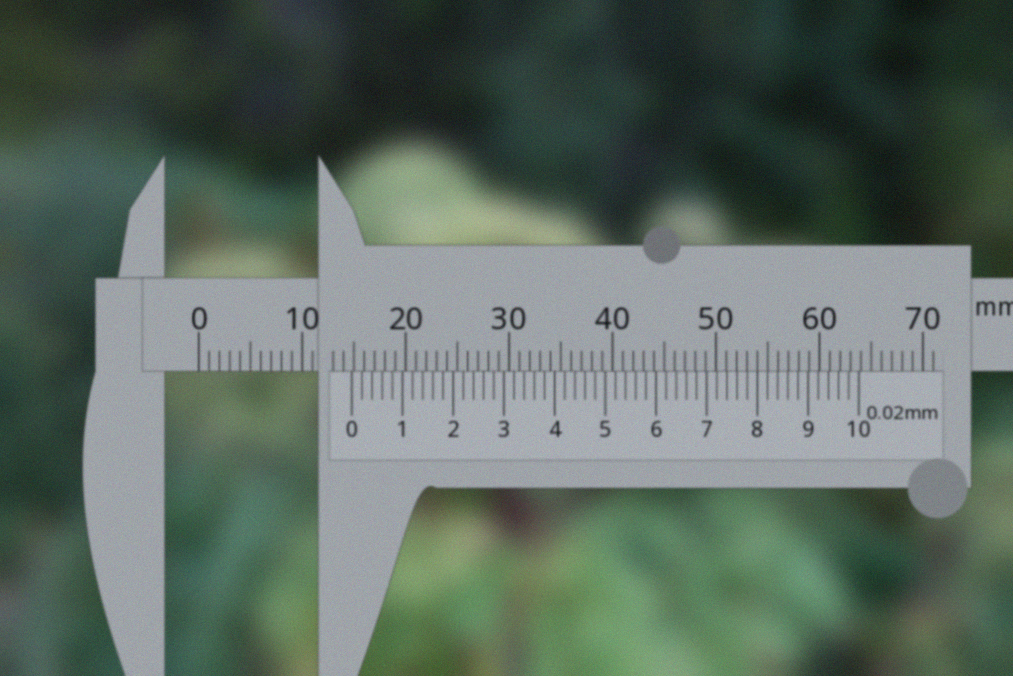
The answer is 14.8 mm
